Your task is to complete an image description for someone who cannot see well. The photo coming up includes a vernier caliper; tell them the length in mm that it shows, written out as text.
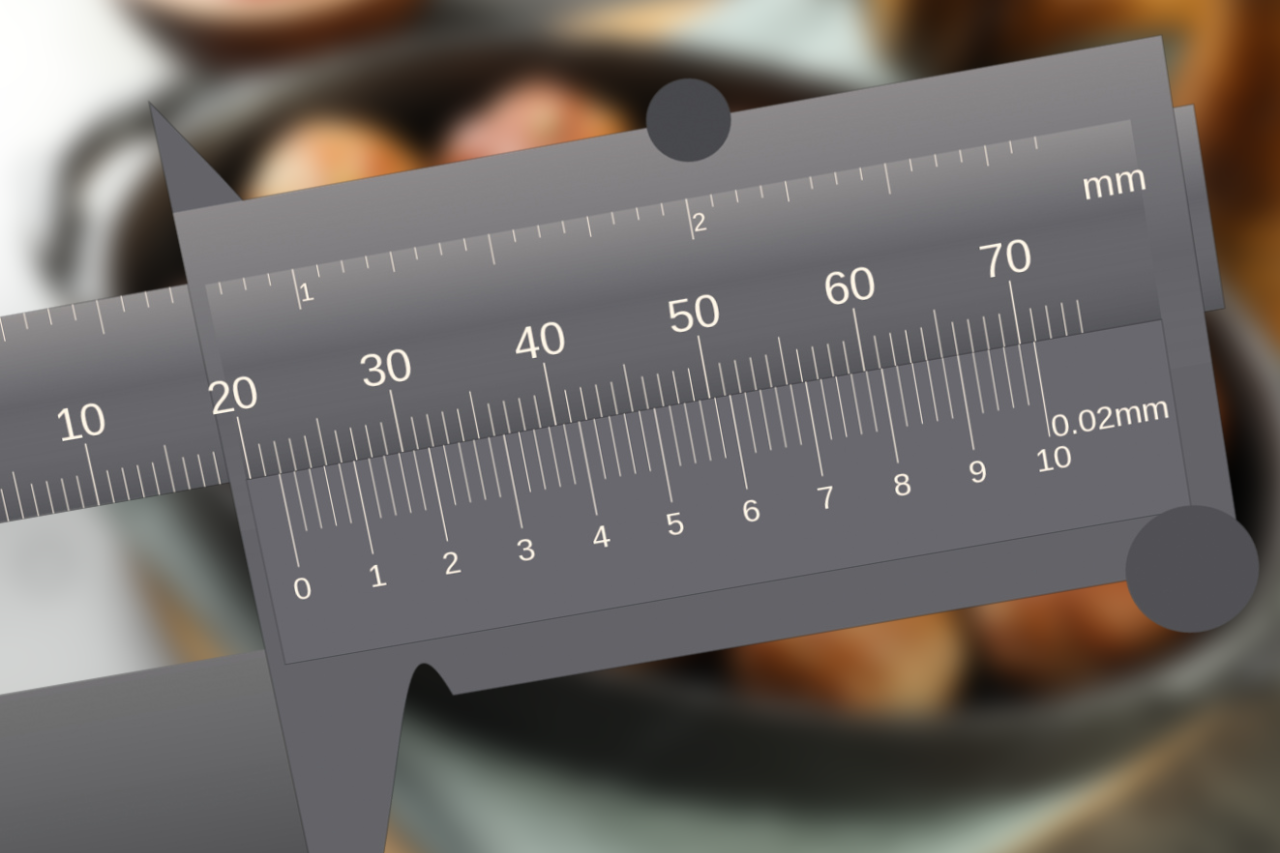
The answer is 21.9 mm
